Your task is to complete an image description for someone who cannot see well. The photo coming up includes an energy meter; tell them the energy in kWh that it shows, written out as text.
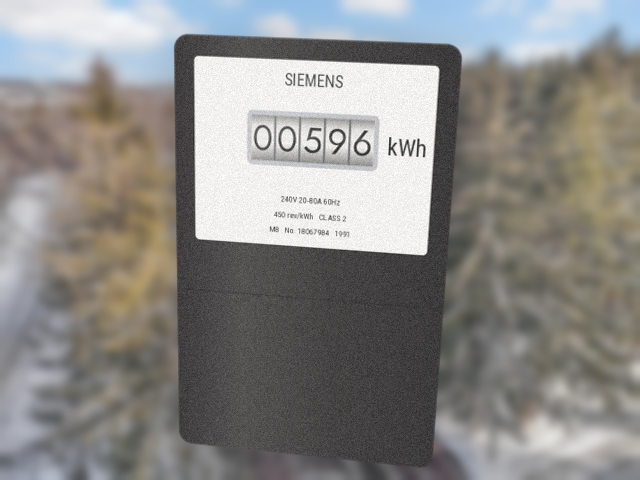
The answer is 596 kWh
